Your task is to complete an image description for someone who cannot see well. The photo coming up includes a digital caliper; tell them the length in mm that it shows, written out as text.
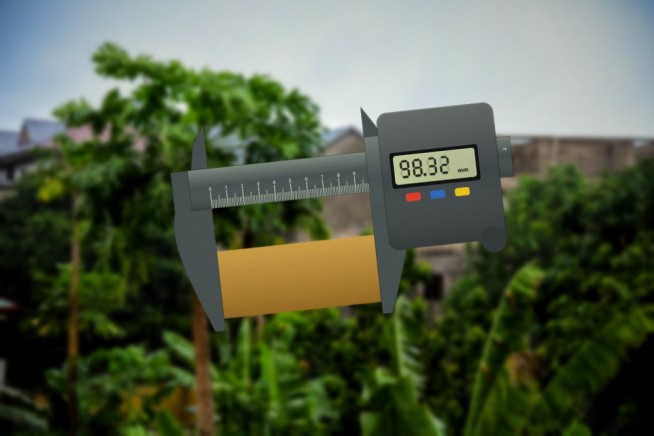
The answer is 98.32 mm
